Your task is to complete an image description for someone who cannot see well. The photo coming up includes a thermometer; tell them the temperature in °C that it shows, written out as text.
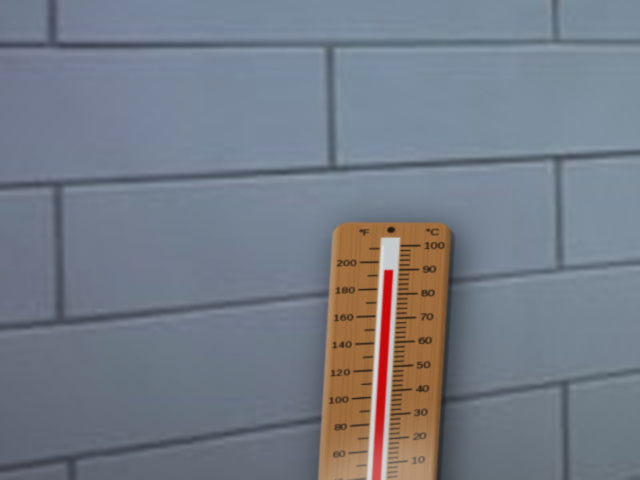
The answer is 90 °C
